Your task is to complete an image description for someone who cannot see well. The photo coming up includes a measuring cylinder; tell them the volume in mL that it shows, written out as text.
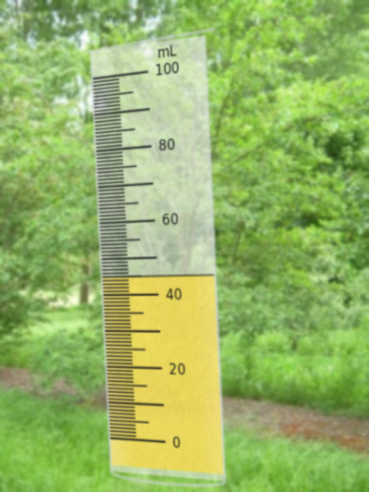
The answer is 45 mL
